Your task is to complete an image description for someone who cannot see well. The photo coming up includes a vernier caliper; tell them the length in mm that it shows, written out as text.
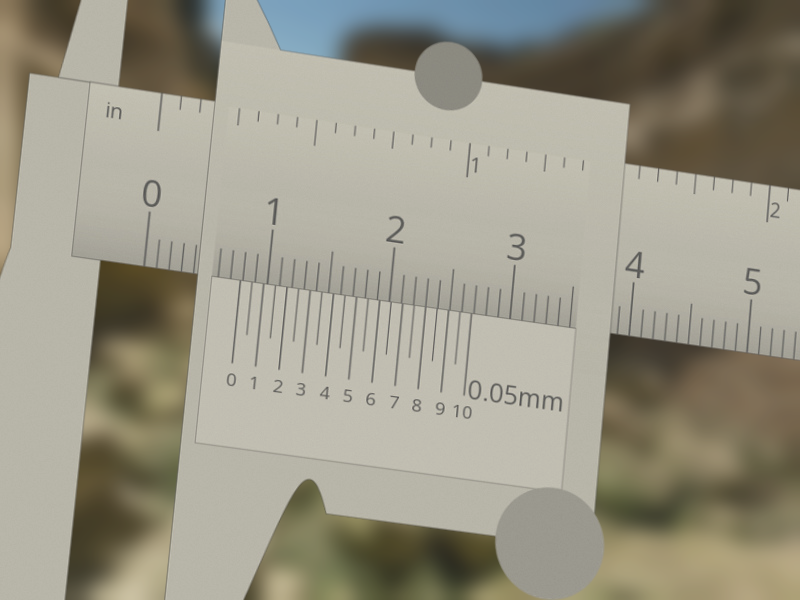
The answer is 7.8 mm
